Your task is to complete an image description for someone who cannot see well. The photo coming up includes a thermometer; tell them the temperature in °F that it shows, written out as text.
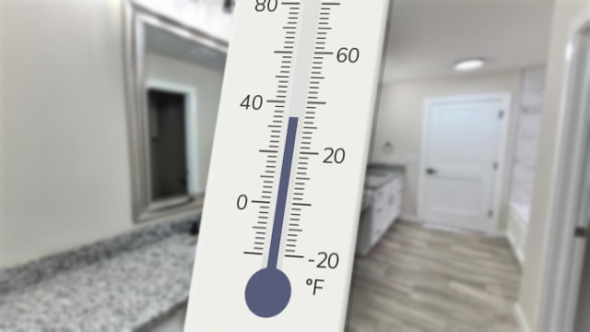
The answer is 34 °F
